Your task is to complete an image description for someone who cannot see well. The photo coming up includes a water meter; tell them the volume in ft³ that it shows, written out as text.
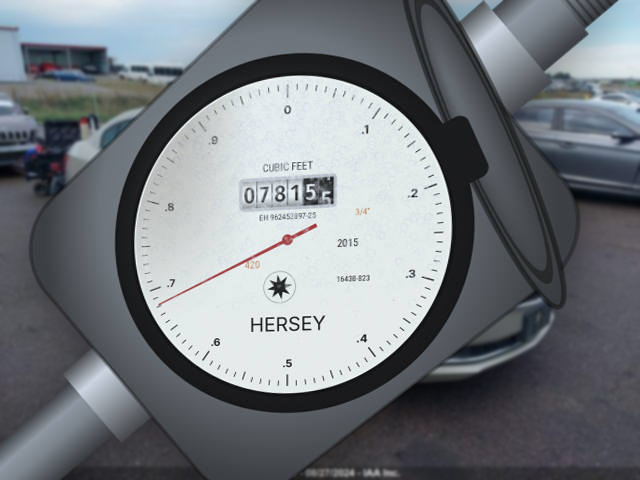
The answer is 78154.68 ft³
